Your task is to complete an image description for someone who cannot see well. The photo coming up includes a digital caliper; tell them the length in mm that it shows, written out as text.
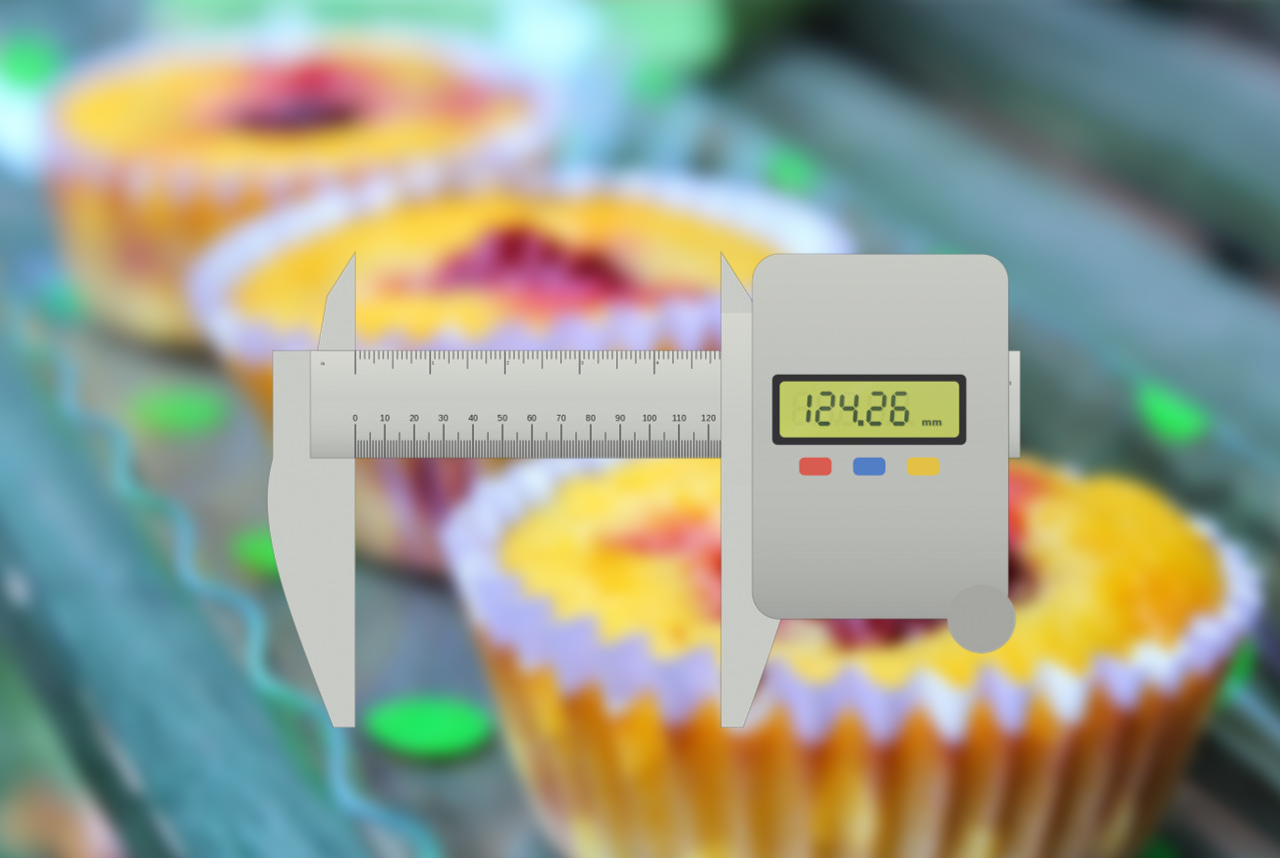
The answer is 124.26 mm
